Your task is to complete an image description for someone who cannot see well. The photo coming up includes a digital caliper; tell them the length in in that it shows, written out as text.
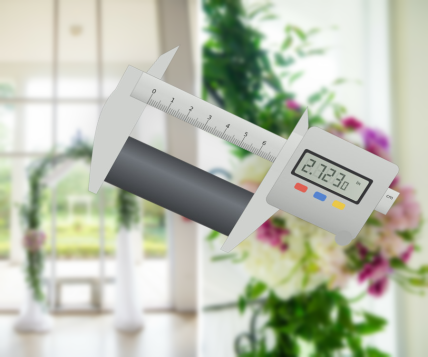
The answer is 2.7230 in
